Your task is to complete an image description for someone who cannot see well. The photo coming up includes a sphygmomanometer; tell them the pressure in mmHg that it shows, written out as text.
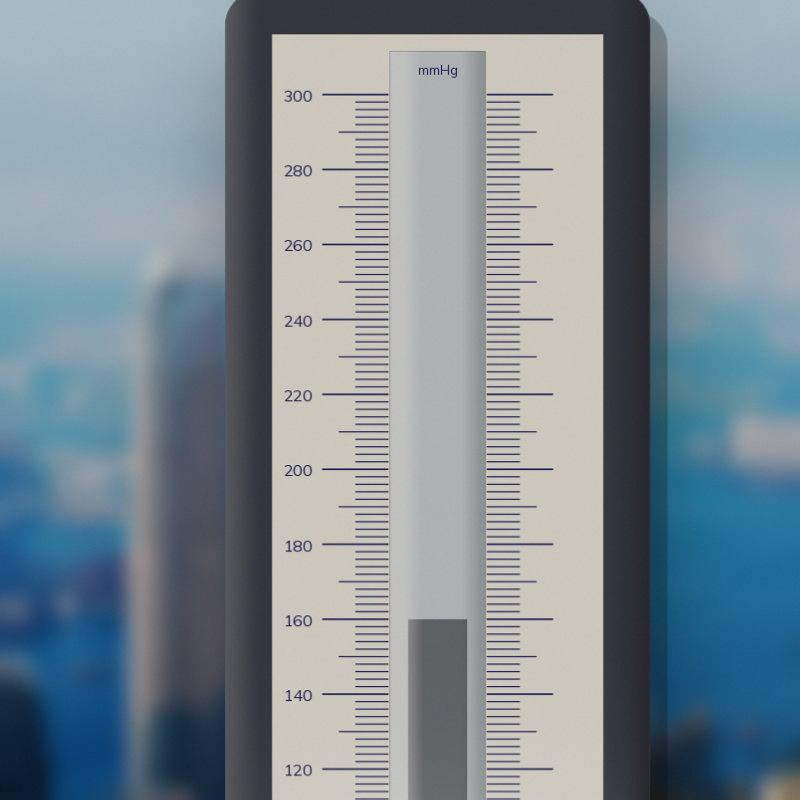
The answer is 160 mmHg
